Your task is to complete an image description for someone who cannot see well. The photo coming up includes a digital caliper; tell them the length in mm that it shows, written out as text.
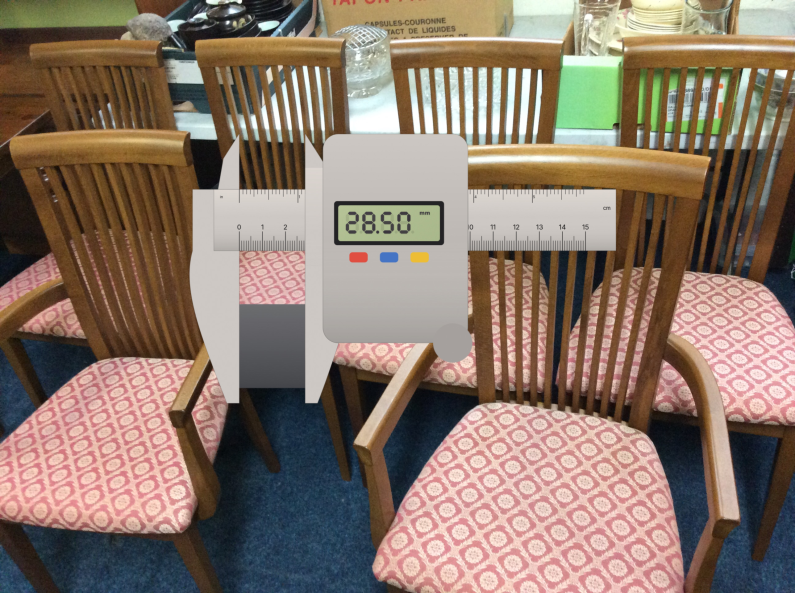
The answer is 28.50 mm
